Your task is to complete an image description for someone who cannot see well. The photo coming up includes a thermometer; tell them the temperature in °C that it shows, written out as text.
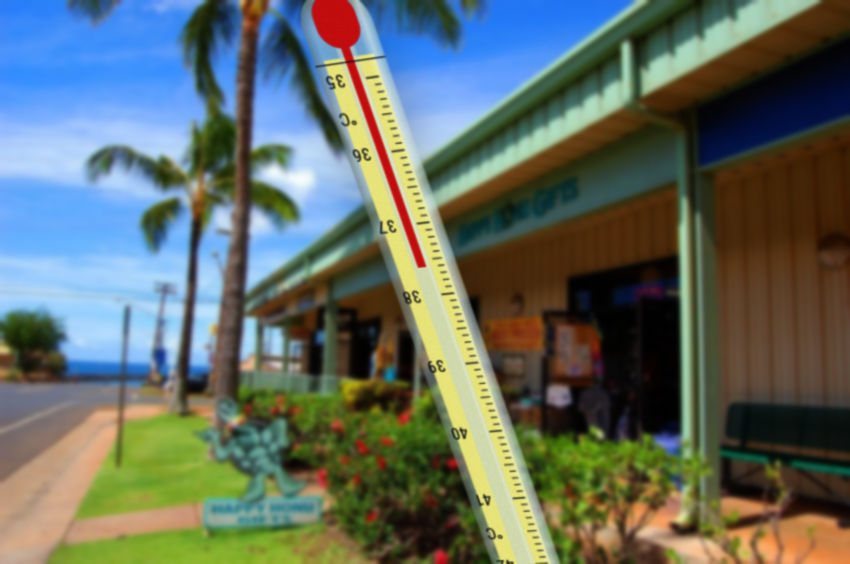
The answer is 37.6 °C
